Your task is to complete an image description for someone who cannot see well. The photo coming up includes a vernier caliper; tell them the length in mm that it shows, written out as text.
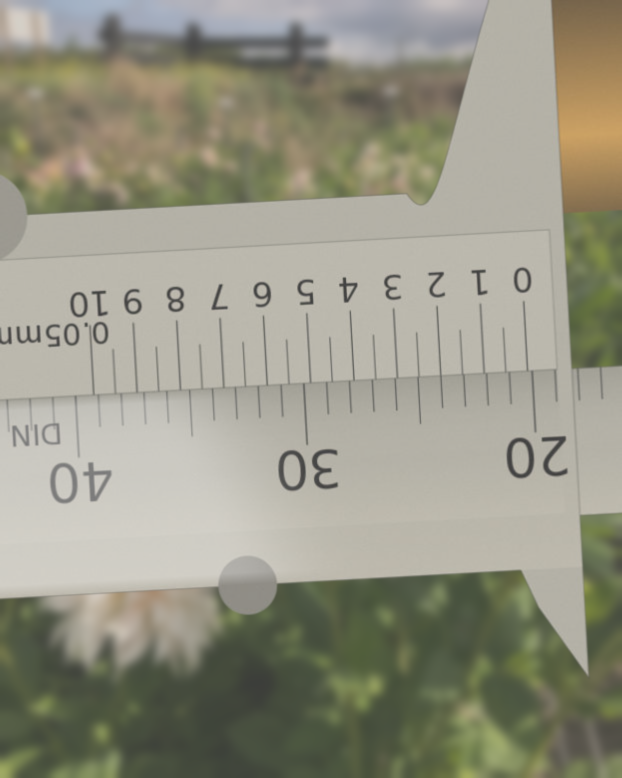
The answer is 20.2 mm
